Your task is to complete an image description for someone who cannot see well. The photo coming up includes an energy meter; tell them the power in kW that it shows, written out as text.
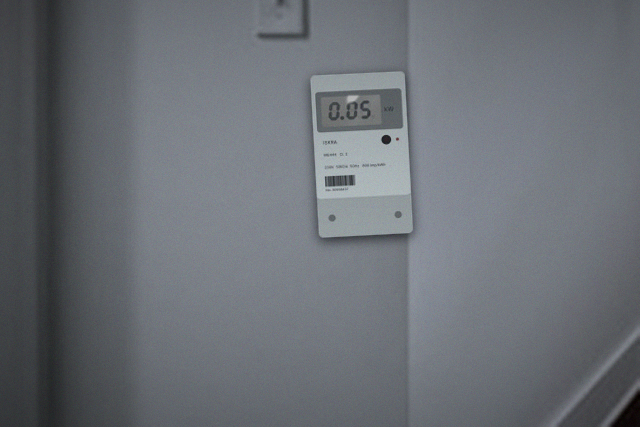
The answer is 0.05 kW
